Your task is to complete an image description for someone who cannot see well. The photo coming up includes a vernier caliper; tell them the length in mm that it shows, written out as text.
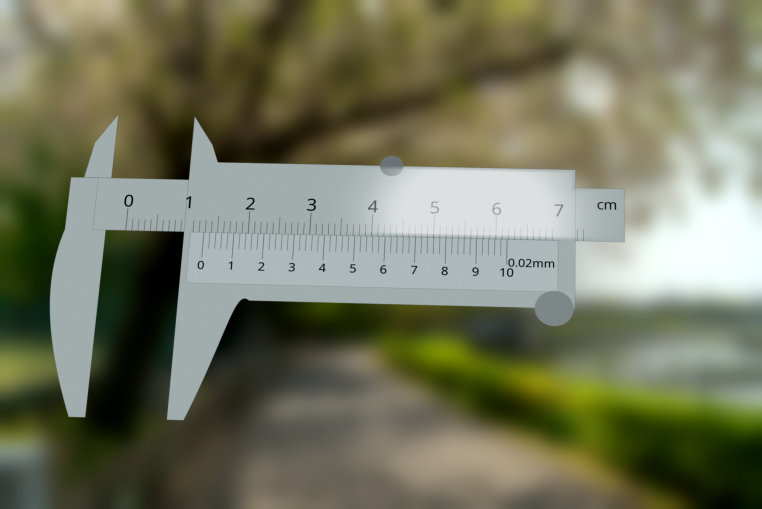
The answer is 12.8 mm
